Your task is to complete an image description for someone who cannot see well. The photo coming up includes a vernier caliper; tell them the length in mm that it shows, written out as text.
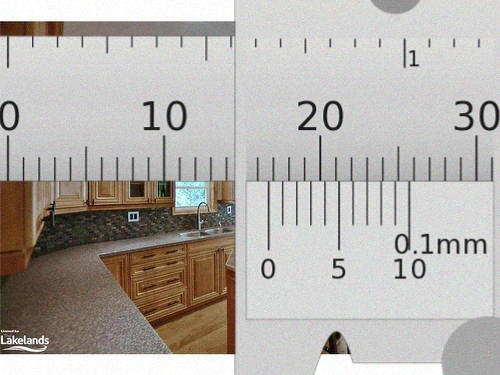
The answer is 16.7 mm
